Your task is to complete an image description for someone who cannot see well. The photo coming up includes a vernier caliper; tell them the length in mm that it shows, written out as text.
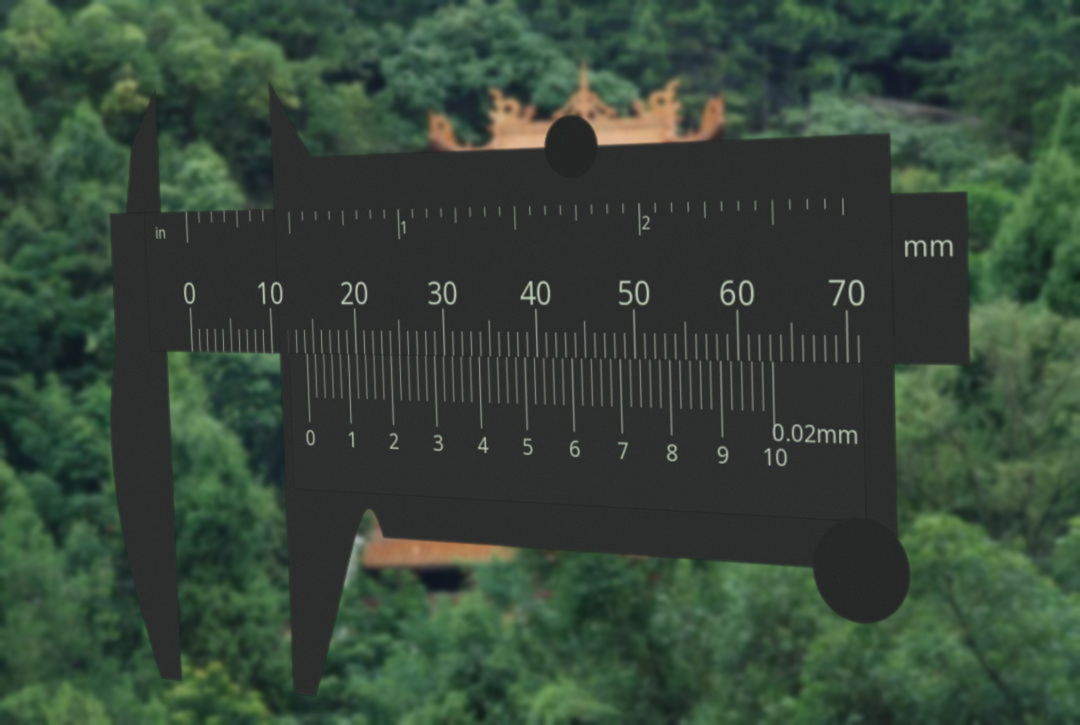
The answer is 14.2 mm
